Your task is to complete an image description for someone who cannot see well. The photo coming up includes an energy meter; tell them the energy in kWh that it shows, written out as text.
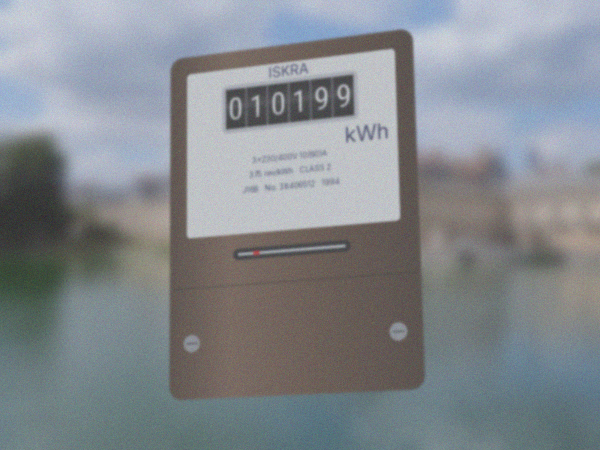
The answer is 10199 kWh
